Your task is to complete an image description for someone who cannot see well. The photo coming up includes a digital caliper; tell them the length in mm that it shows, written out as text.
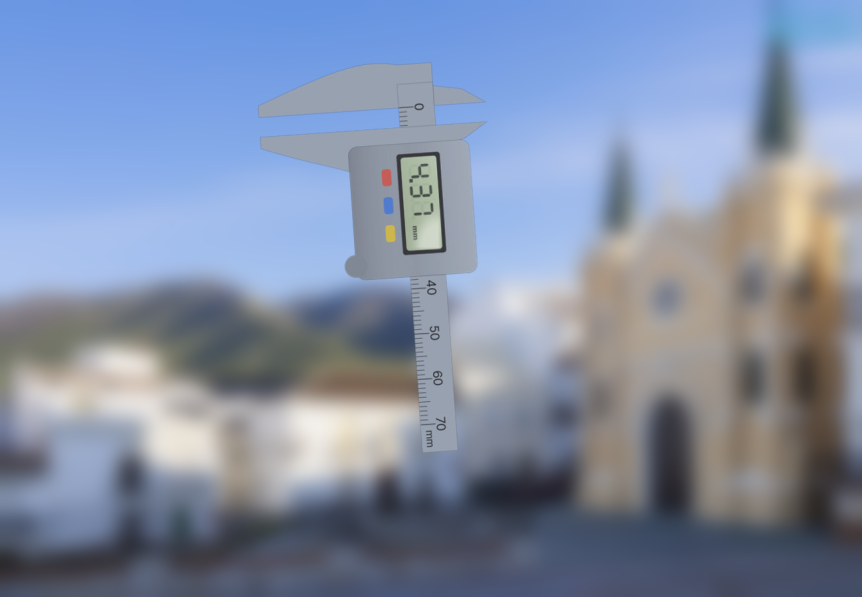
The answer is 4.37 mm
